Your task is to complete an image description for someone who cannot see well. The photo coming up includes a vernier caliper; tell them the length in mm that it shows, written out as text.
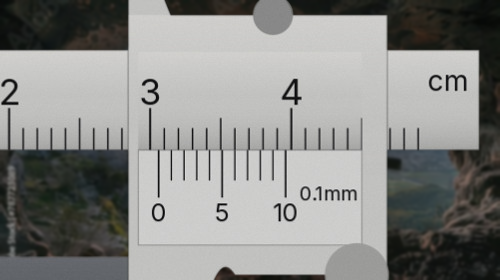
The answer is 30.6 mm
